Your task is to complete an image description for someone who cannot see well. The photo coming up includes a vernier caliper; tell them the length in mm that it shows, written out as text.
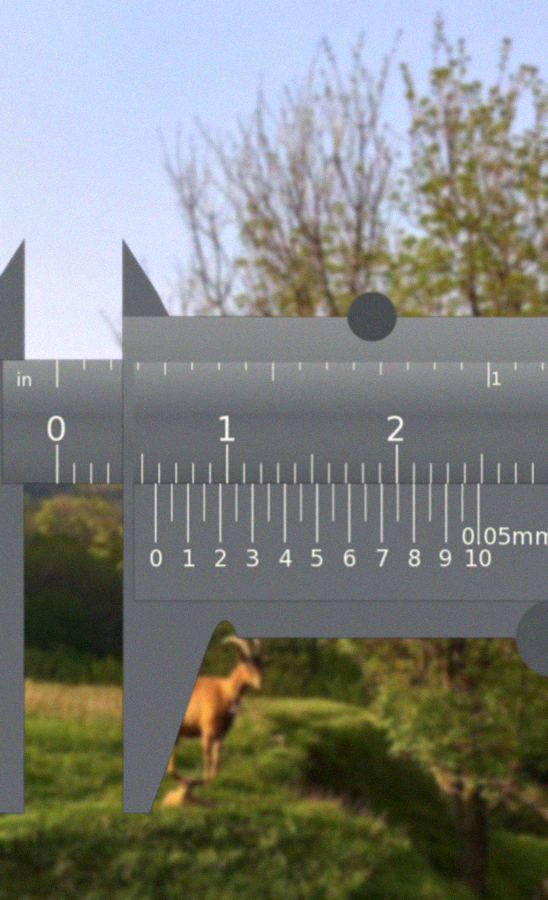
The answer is 5.8 mm
